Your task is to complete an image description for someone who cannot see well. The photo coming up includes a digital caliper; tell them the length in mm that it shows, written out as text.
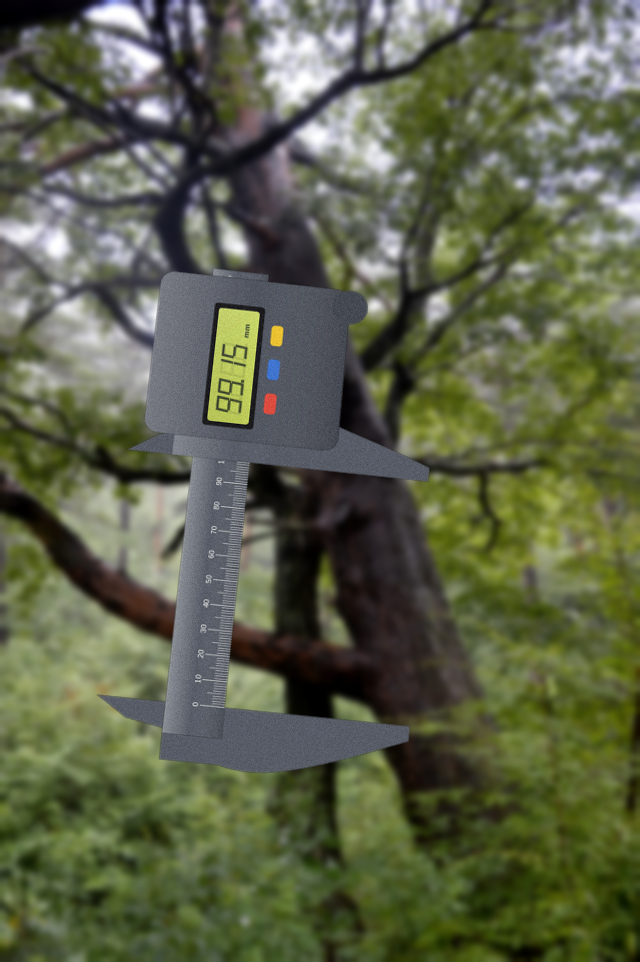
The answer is 99.15 mm
